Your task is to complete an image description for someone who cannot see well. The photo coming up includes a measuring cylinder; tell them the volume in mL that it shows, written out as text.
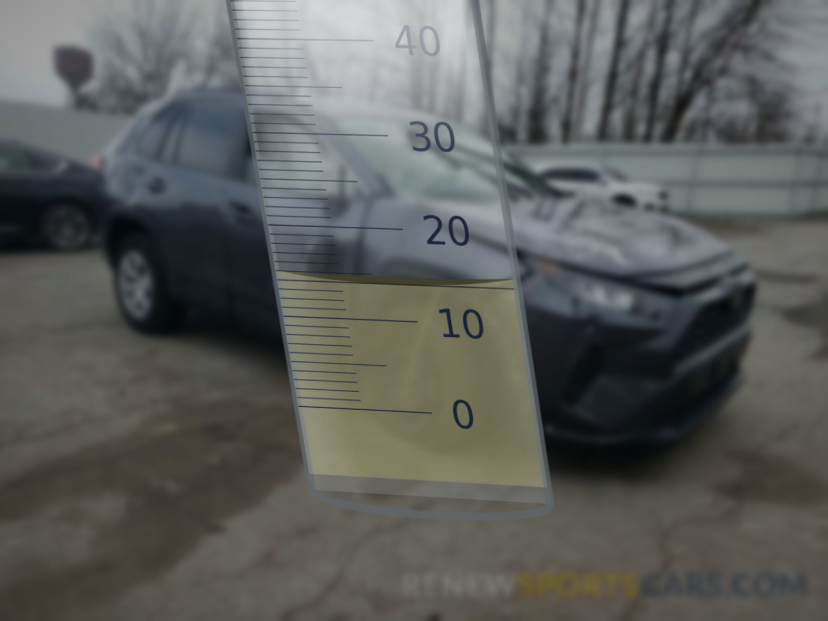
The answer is 14 mL
